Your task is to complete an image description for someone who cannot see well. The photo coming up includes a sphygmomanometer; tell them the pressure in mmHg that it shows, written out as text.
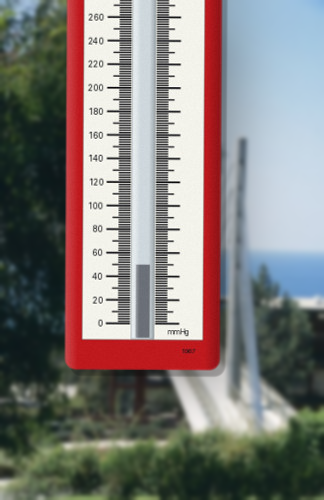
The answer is 50 mmHg
